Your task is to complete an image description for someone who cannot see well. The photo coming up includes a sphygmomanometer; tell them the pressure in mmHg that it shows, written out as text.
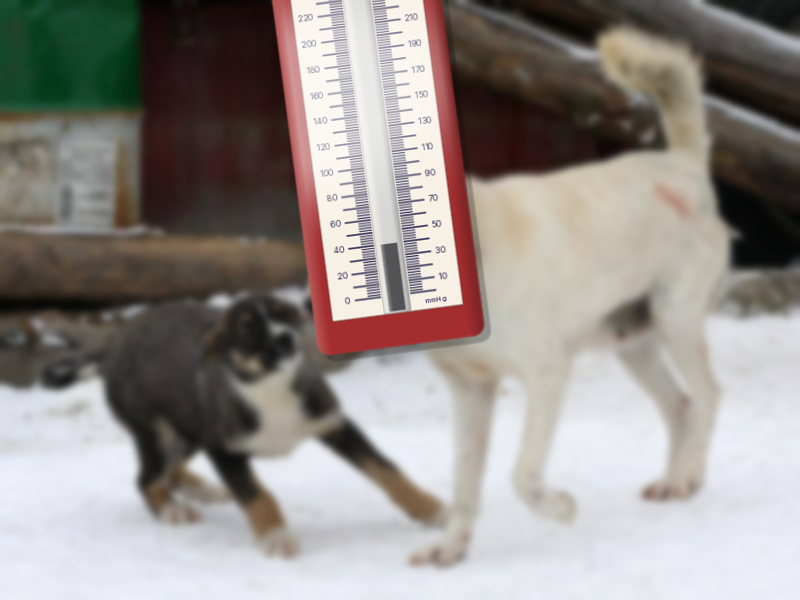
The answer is 40 mmHg
